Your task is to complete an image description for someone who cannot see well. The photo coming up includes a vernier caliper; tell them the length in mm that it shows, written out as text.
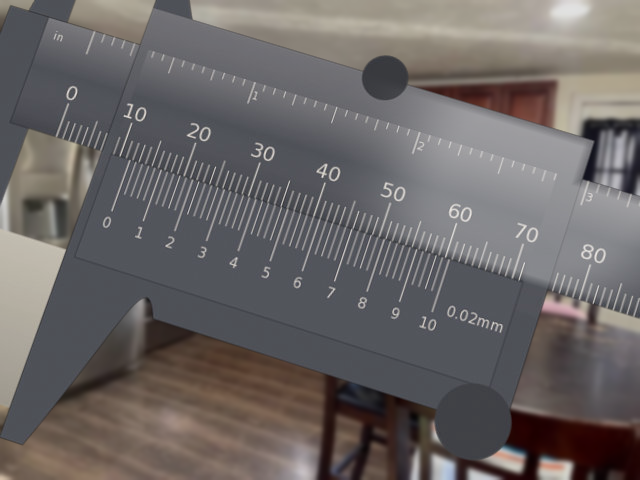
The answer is 11.6 mm
